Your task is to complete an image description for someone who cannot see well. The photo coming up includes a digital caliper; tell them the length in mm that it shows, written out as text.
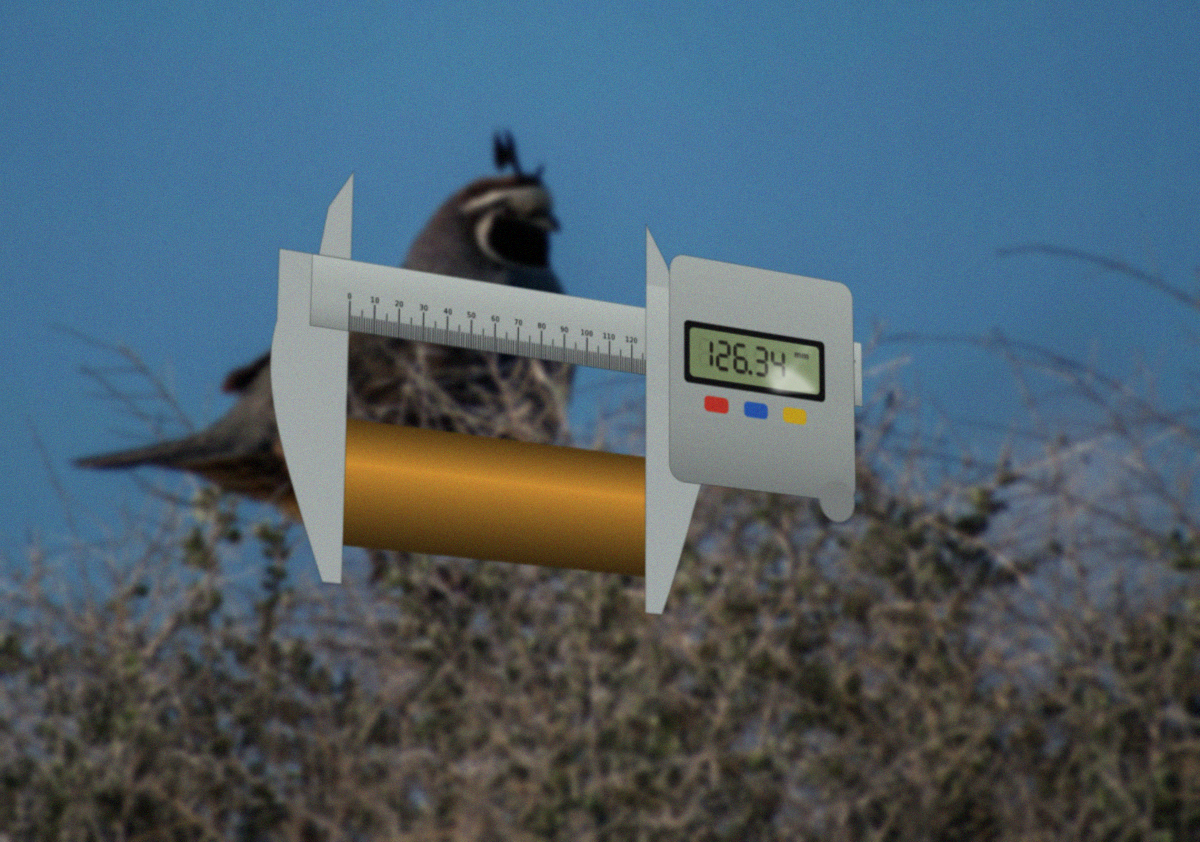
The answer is 126.34 mm
